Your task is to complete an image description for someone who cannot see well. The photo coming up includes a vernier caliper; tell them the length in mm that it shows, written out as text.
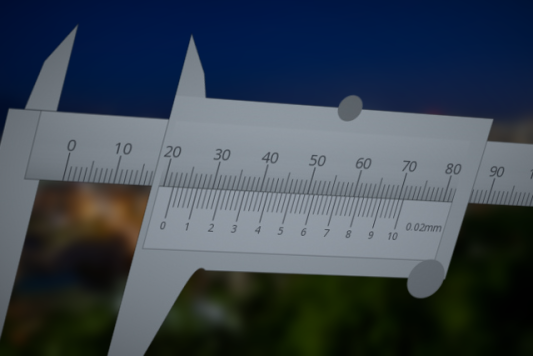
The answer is 22.0 mm
